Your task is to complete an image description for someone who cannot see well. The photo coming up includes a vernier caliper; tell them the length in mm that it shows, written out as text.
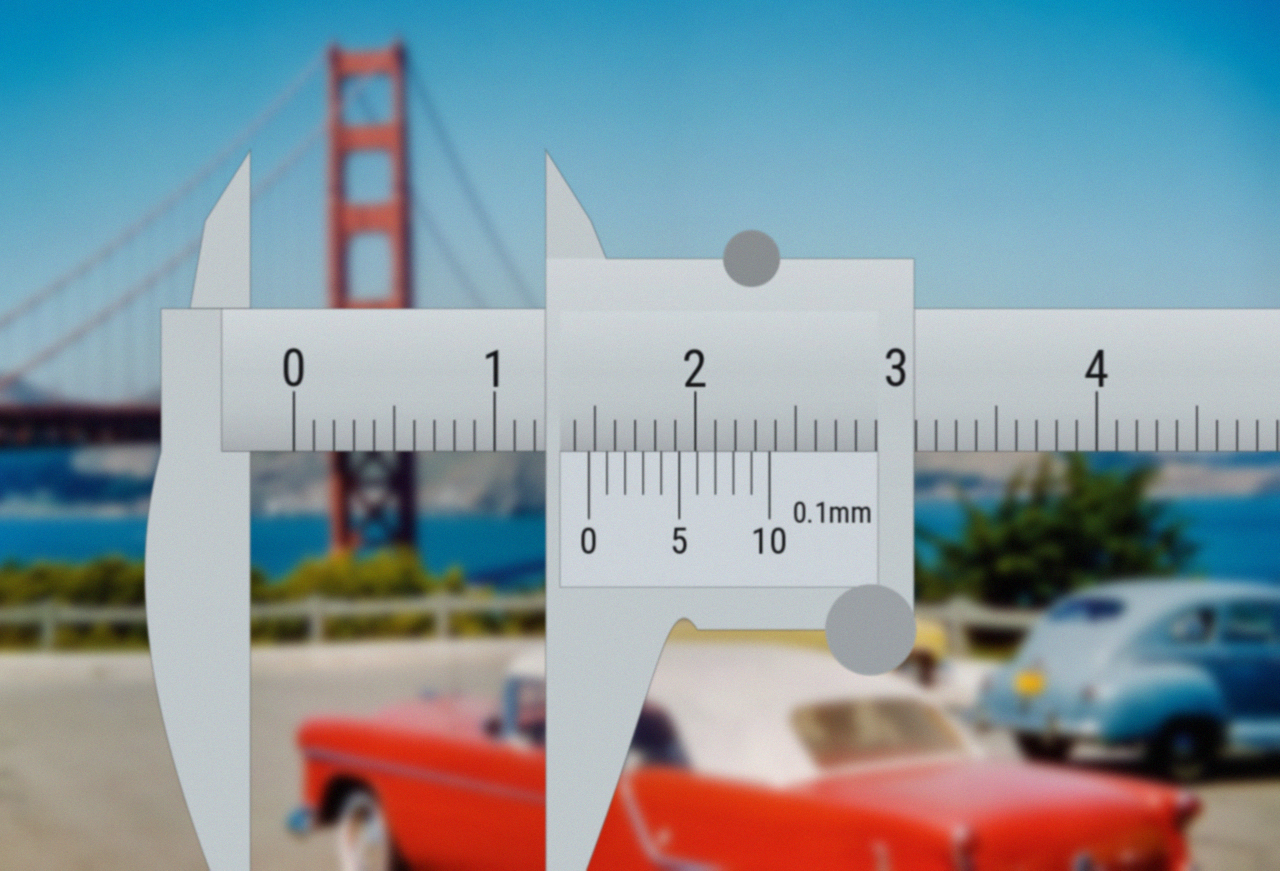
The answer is 14.7 mm
